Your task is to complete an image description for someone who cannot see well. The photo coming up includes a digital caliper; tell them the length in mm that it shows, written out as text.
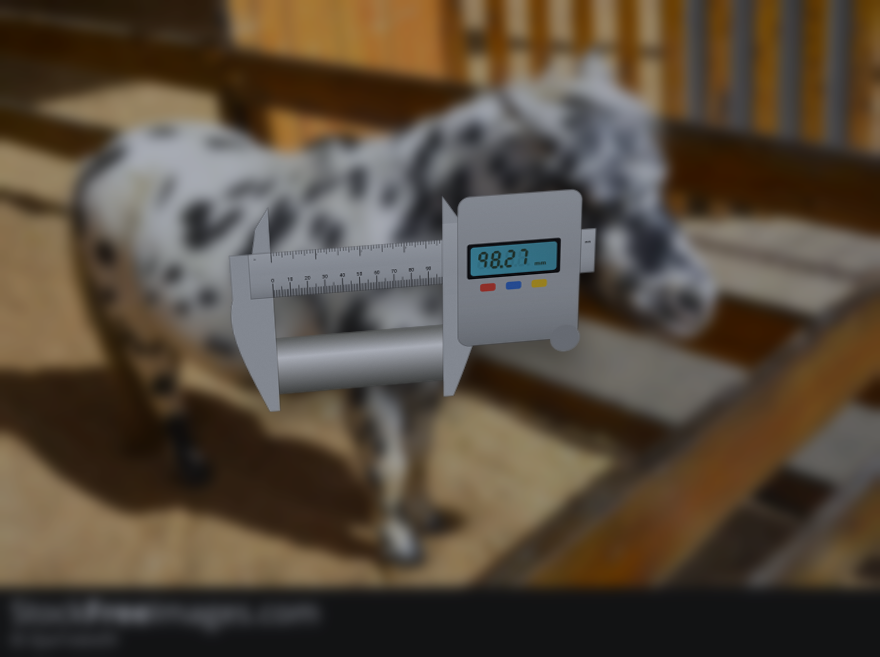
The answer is 98.27 mm
